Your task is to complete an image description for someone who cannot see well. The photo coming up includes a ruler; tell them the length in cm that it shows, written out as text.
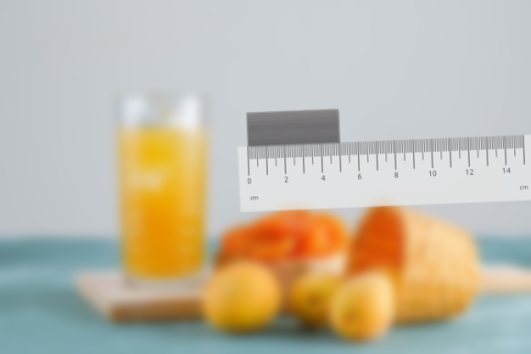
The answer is 5 cm
